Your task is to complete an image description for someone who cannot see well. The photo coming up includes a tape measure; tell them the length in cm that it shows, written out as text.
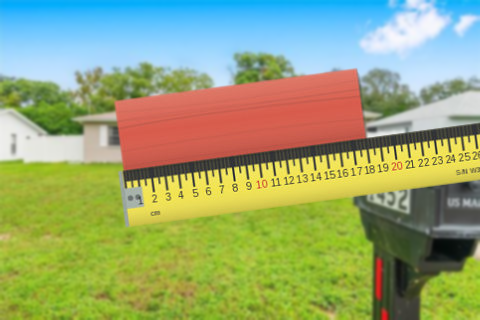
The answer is 18 cm
